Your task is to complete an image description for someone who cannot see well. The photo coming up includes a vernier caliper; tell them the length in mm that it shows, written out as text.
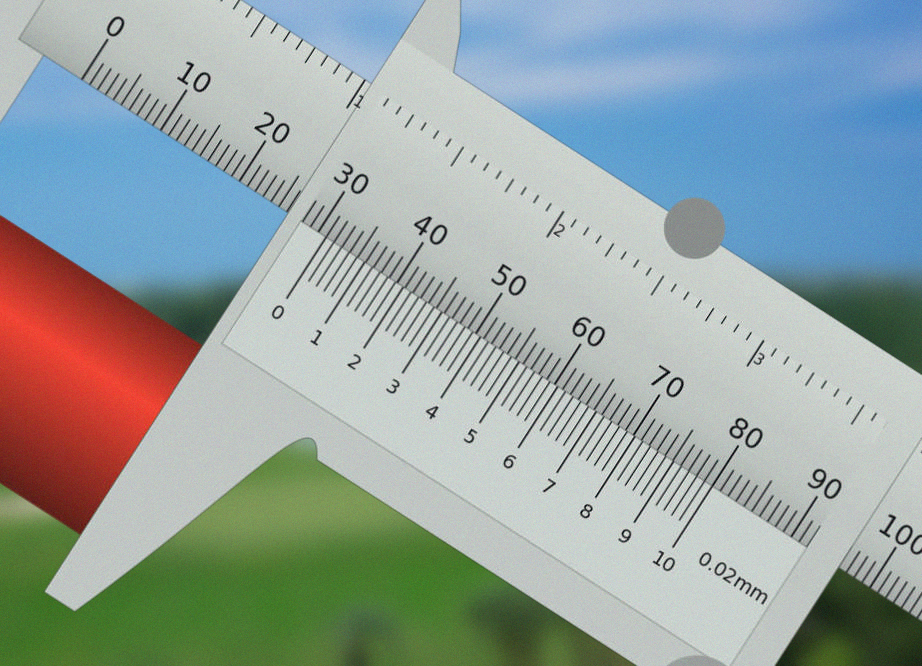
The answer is 31.0 mm
